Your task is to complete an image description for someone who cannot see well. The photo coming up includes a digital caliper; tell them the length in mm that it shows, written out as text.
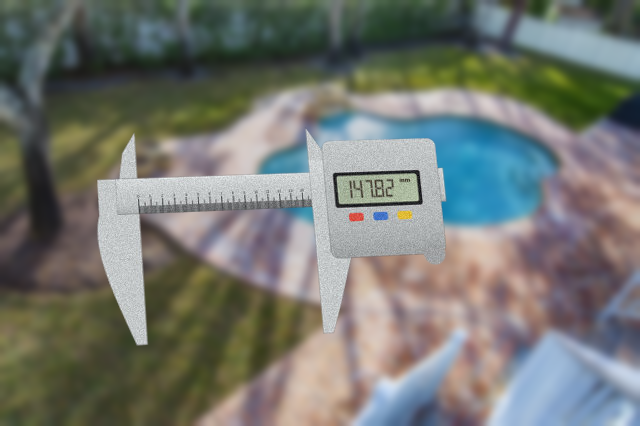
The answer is 147.82 mm
